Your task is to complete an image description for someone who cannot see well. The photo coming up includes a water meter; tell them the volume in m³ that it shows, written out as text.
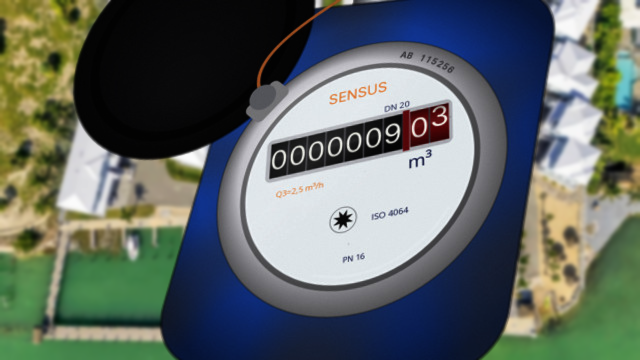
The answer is 9.03 m³
